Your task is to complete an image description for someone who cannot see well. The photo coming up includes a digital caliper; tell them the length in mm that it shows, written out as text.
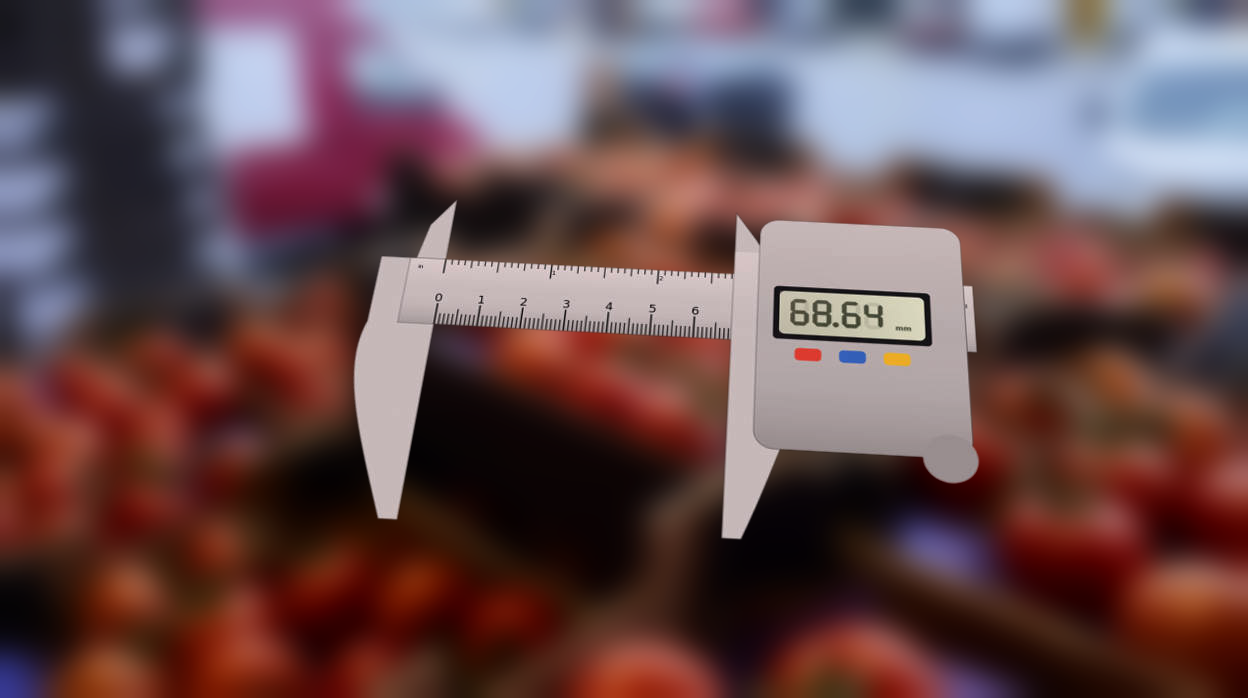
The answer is 68.64 mm
